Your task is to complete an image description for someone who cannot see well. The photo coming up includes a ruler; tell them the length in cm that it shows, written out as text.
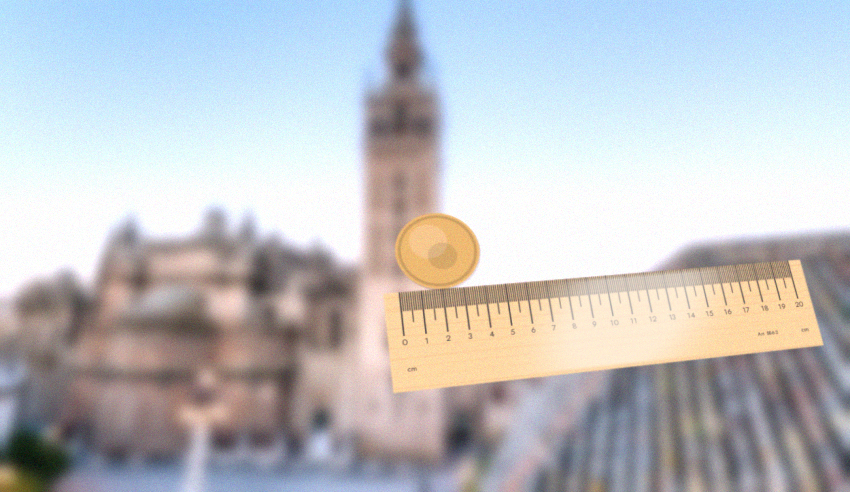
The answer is 4 cm
